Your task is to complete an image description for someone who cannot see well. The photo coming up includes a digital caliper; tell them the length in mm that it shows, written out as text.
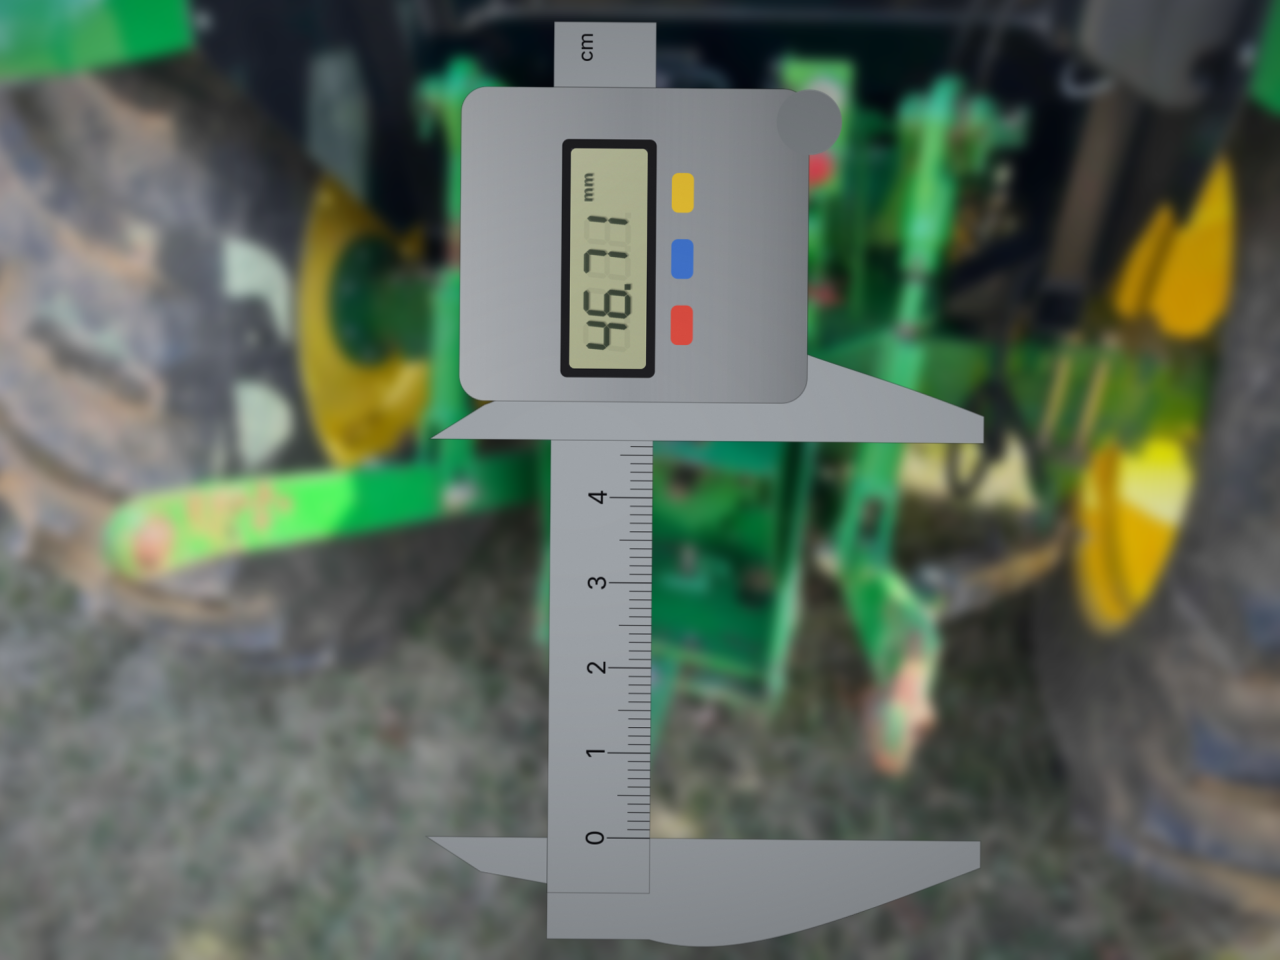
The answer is 46.71 mm
